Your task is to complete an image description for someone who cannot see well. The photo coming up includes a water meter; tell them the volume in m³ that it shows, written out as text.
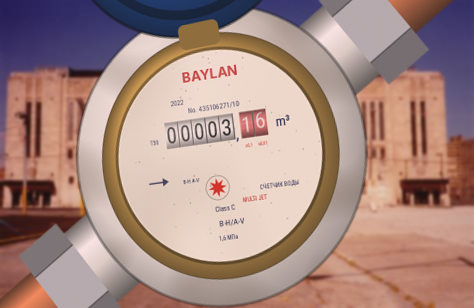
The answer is 3.16 m³
